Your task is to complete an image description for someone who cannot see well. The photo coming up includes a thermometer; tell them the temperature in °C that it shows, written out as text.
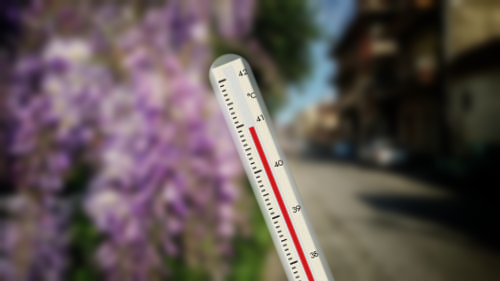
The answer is 40.9 °C
